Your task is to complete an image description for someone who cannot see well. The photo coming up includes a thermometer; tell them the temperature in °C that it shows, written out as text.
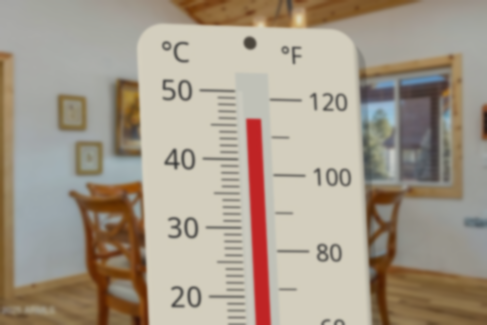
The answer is 46 °C
